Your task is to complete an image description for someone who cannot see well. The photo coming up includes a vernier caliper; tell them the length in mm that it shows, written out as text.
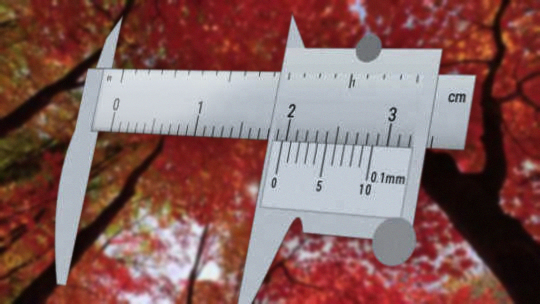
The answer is 19.6 mm
